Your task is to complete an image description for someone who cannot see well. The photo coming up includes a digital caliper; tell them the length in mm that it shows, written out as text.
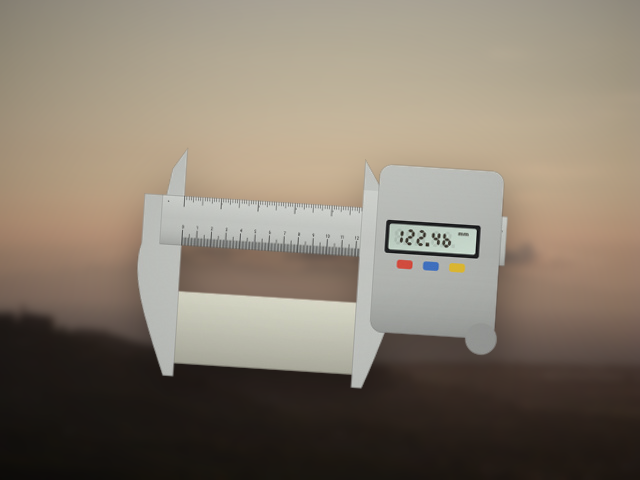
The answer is 122.46 mm
